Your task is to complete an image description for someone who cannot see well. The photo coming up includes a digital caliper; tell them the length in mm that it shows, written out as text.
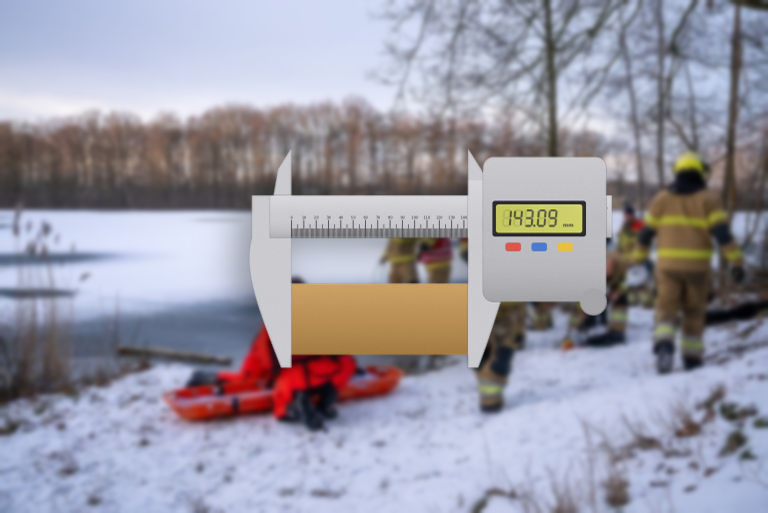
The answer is 143.09 mm
